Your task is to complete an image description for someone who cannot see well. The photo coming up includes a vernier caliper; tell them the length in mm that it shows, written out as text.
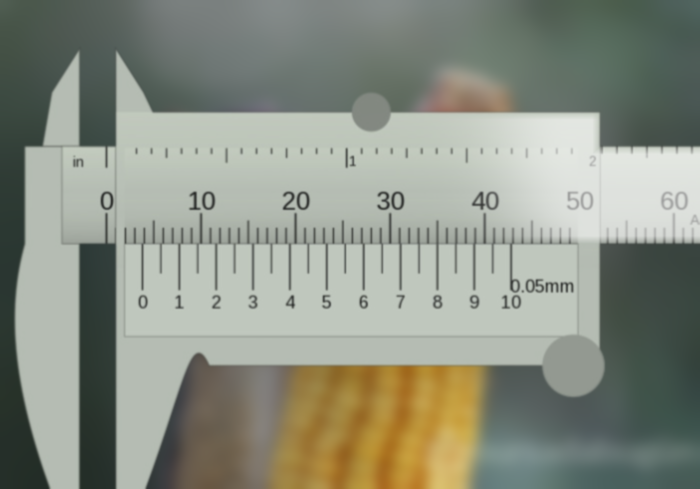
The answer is 3.8 mm
